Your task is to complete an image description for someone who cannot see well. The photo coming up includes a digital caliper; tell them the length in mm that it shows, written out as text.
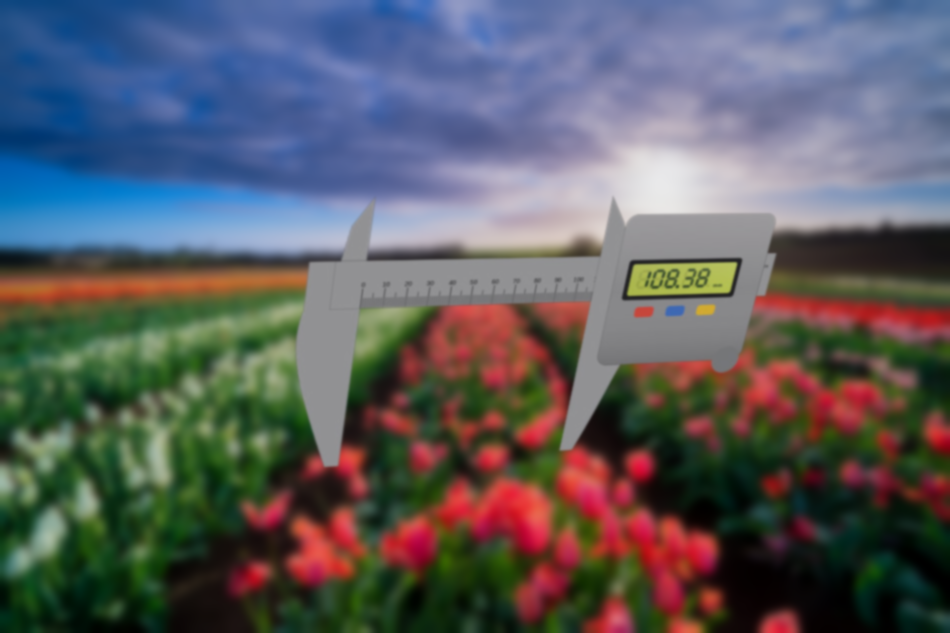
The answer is 108.38 mm
